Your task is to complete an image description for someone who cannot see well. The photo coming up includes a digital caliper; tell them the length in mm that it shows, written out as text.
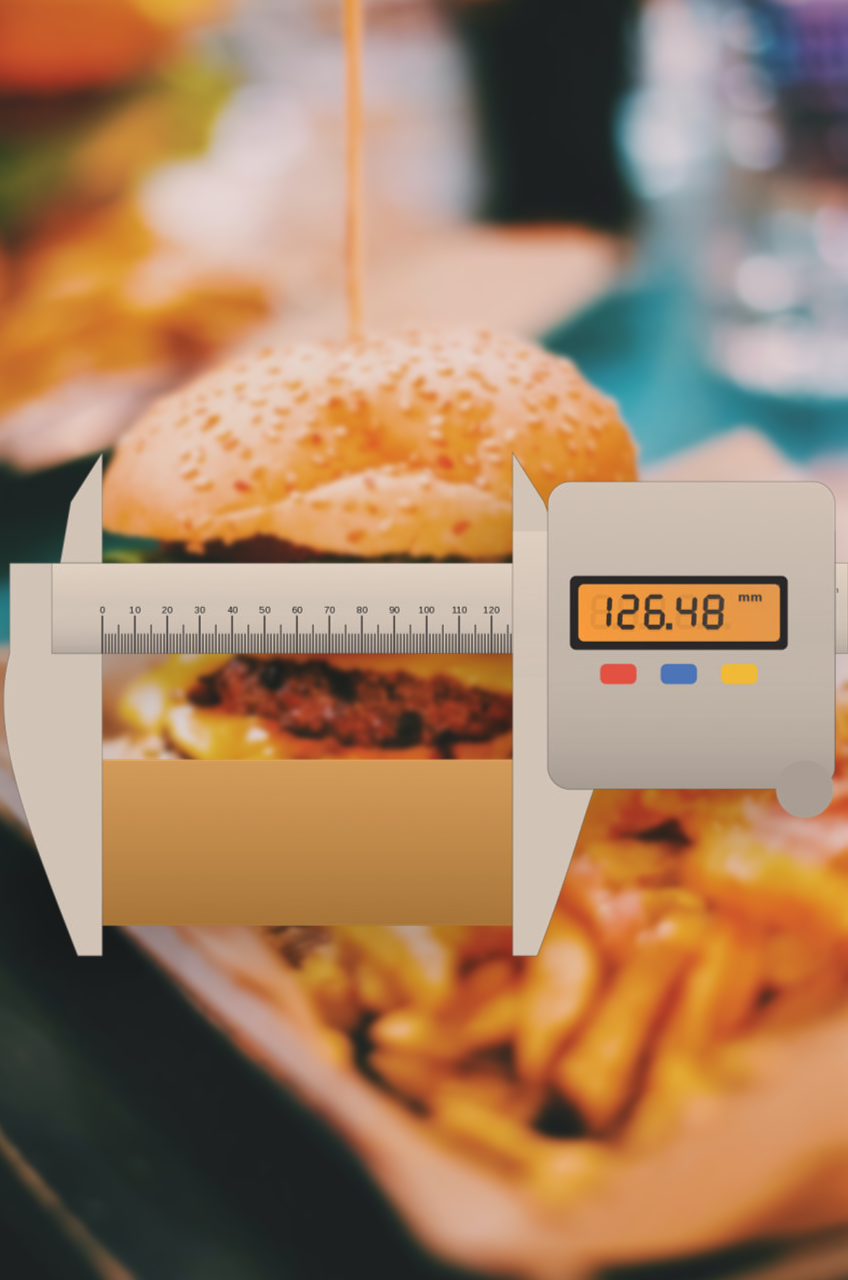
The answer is 126.48 mm
